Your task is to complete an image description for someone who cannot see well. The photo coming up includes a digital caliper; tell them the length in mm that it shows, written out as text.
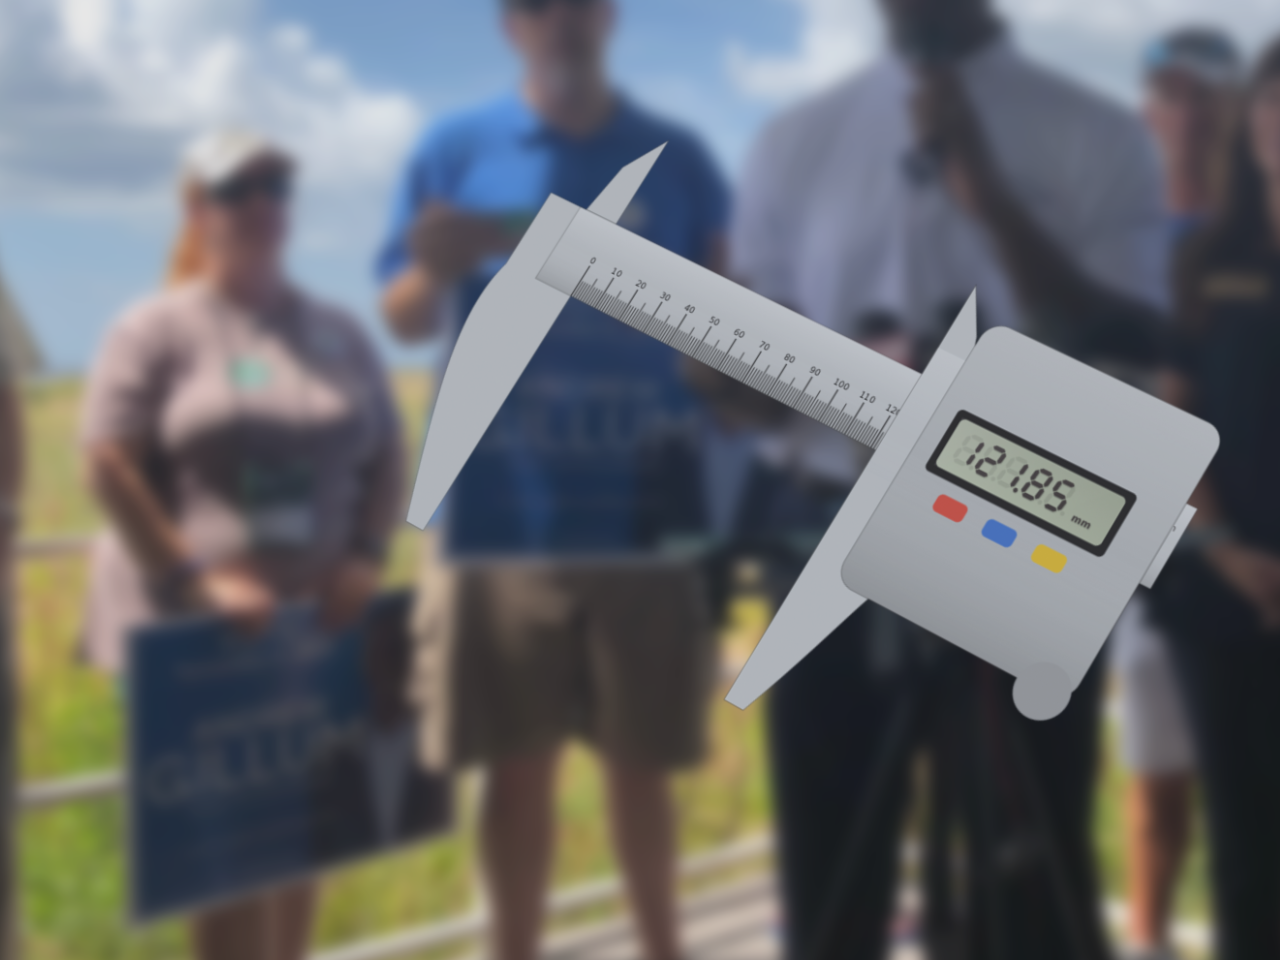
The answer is 121.85 mm
